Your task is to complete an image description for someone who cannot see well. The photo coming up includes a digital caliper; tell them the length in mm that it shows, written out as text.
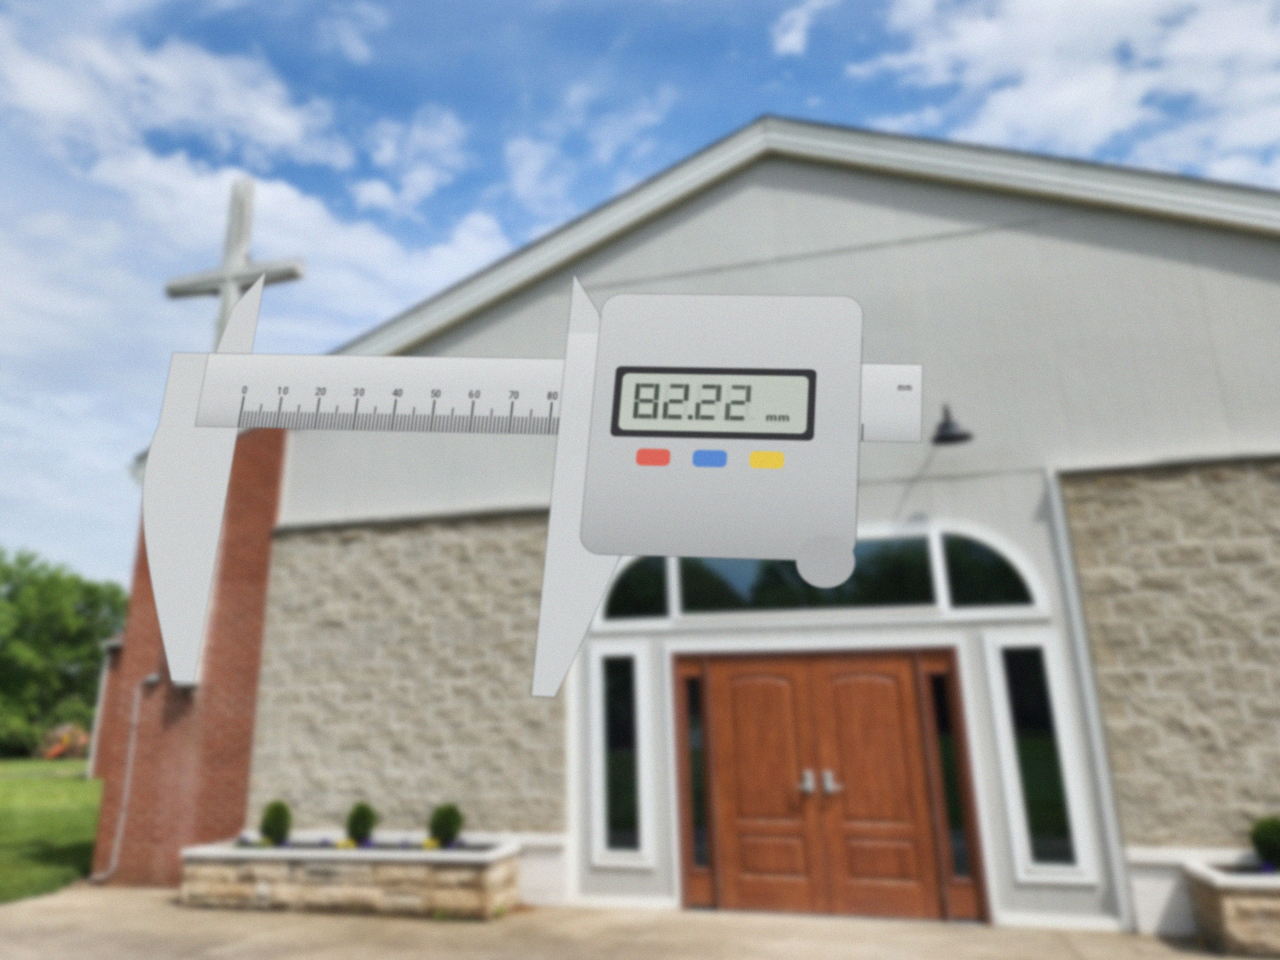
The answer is 82.22 mm
